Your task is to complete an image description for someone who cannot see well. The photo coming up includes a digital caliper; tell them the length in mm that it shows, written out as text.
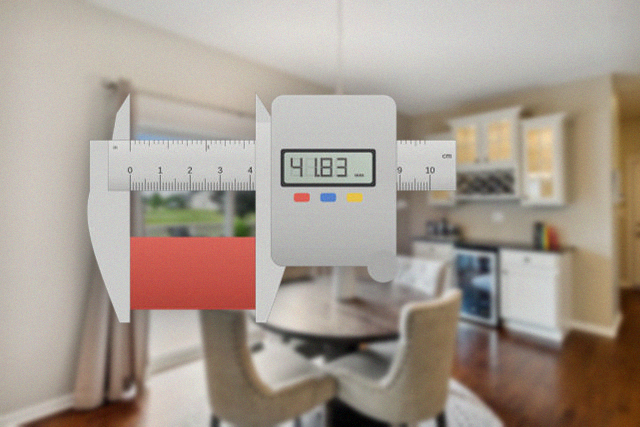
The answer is 41.83 mm
